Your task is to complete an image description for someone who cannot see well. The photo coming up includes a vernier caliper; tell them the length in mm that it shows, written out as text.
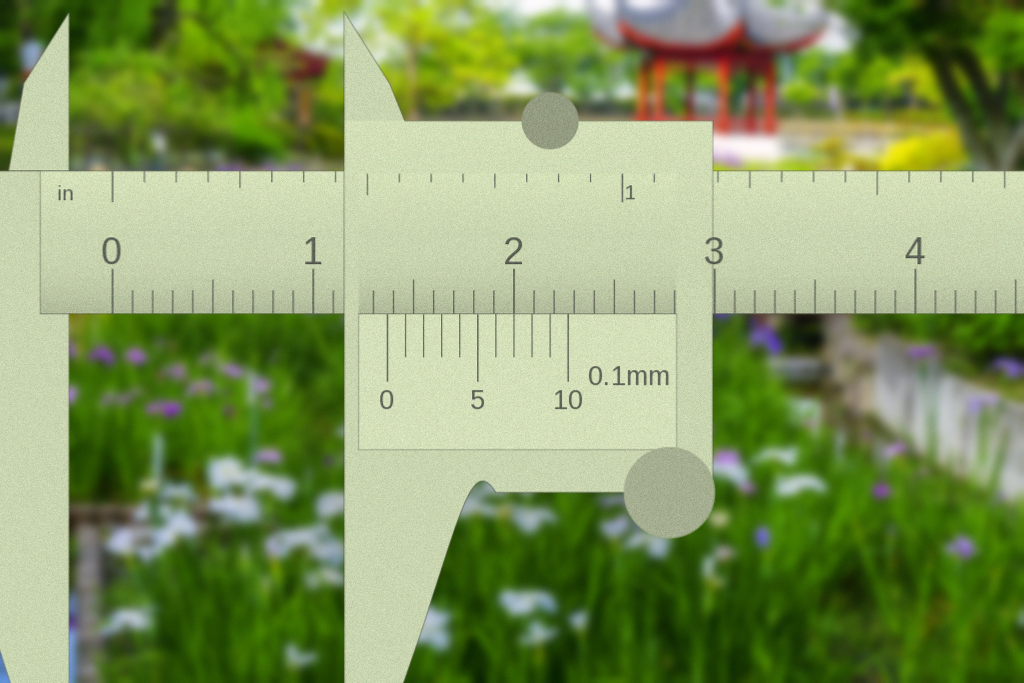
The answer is 13.7 mm
